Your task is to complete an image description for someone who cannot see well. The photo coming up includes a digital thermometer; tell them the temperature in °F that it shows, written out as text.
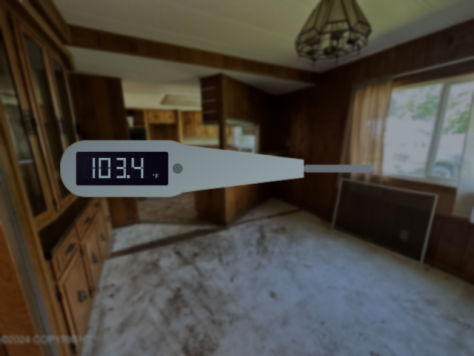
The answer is 103.4 °F
